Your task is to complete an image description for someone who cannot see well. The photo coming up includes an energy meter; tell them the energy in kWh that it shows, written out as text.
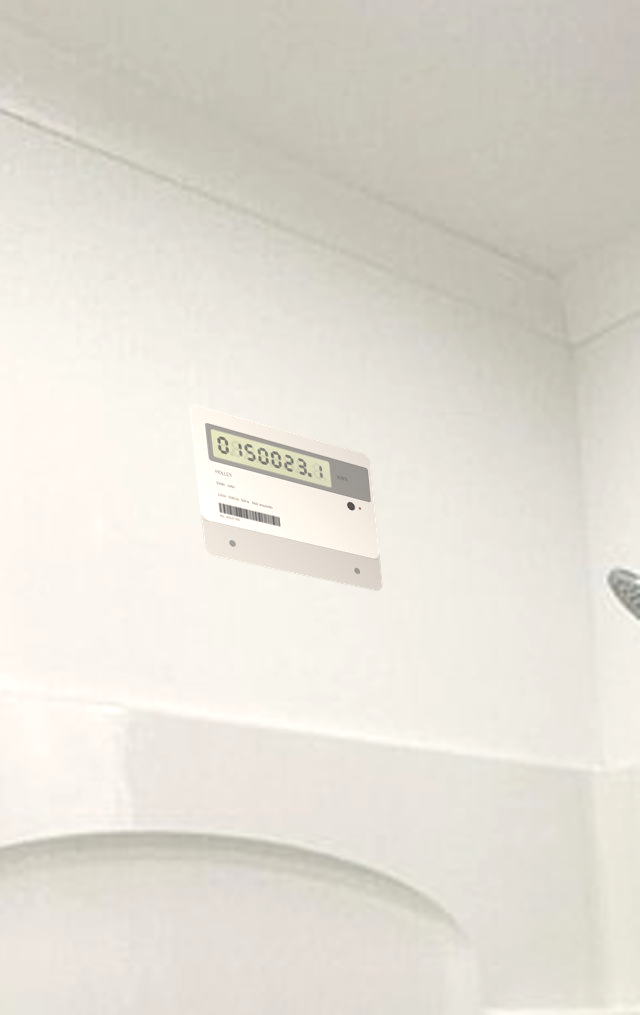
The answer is 150023.1 kWh
